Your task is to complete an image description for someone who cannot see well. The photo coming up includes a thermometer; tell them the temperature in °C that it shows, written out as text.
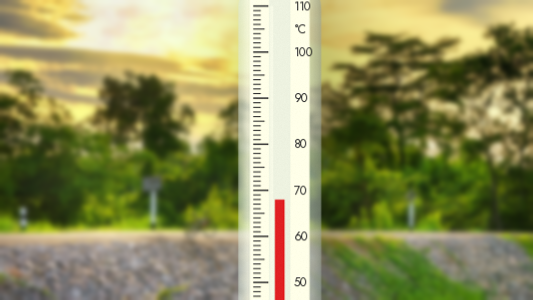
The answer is 68 °C
